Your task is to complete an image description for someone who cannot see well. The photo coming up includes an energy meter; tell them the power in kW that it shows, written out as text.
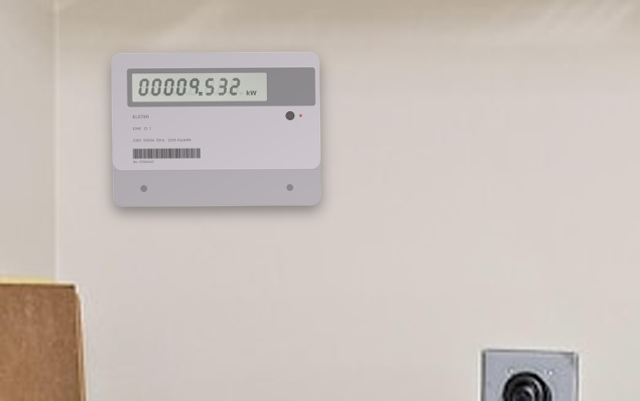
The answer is 9.532 kW
